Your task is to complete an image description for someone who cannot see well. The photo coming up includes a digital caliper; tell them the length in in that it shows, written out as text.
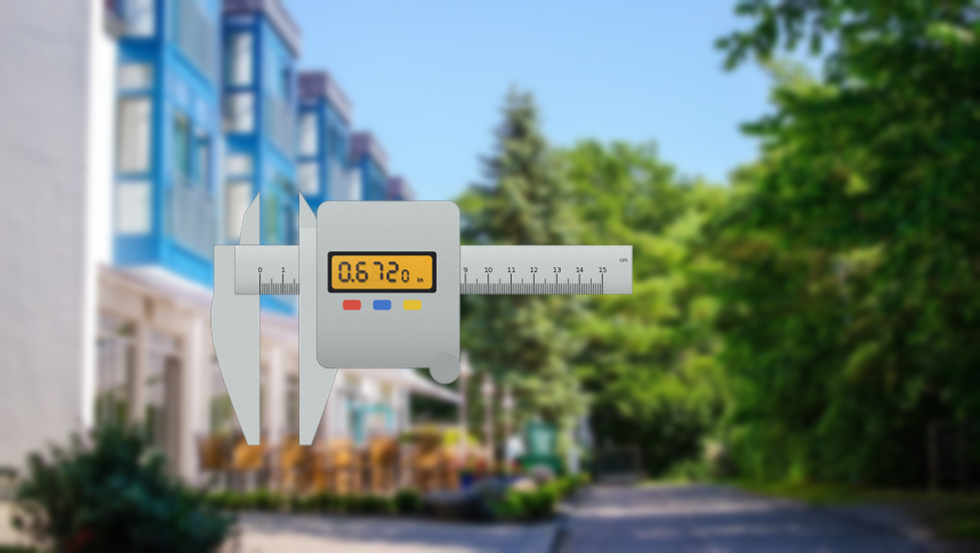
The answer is 0.6720 in
